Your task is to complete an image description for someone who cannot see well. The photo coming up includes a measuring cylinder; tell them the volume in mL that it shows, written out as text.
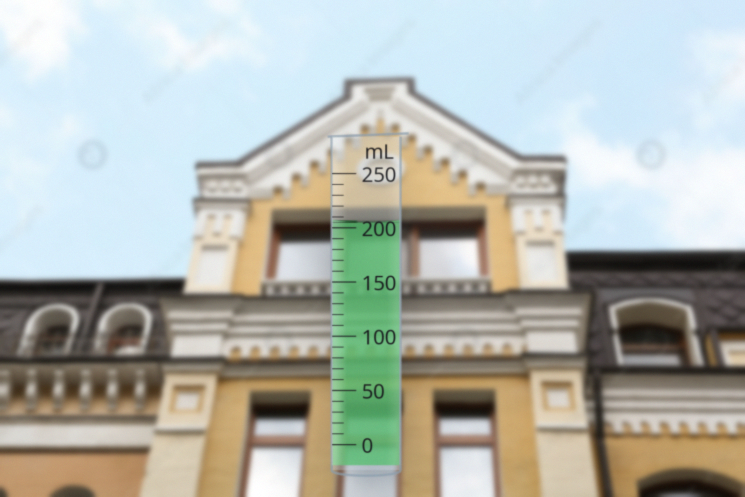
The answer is 205 mL
